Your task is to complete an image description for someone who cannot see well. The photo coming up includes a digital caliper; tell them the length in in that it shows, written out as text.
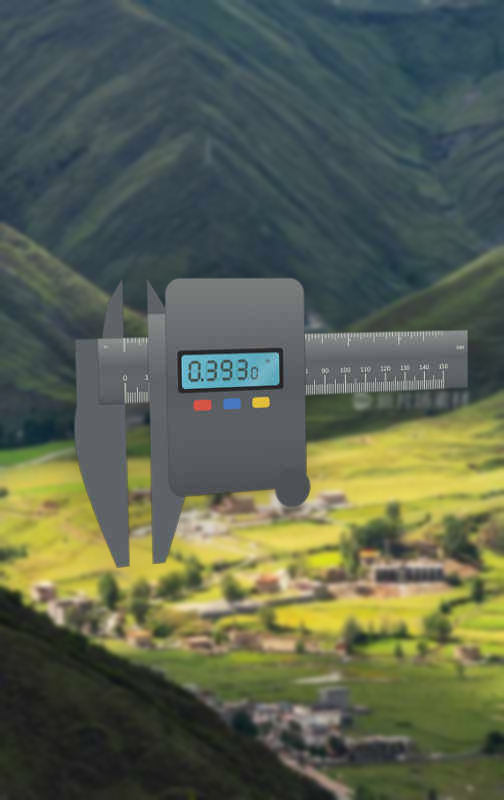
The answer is 0.3930 in
